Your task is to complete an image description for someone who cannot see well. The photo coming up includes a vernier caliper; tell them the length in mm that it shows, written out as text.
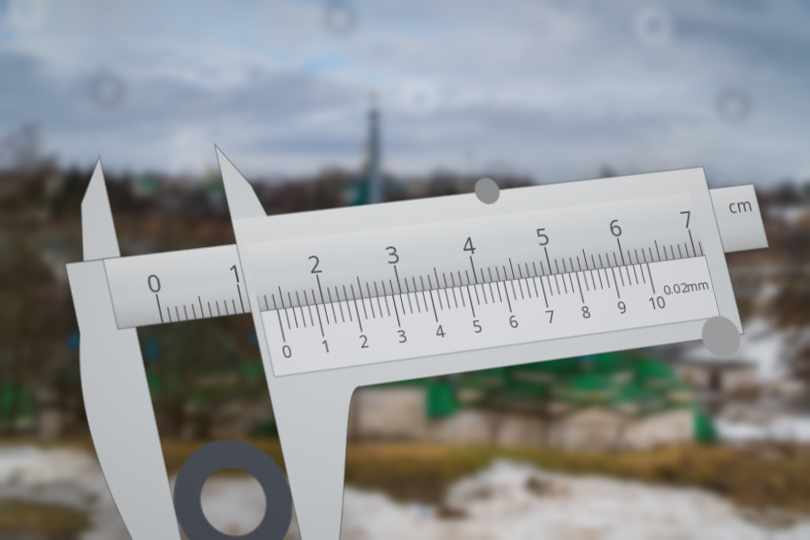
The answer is 14.2 mm
